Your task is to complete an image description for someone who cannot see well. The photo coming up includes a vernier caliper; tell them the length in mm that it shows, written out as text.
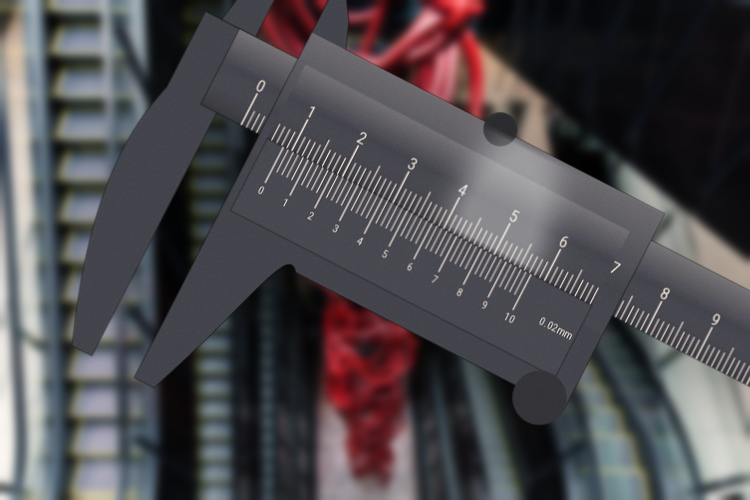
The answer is 8.4 mm
